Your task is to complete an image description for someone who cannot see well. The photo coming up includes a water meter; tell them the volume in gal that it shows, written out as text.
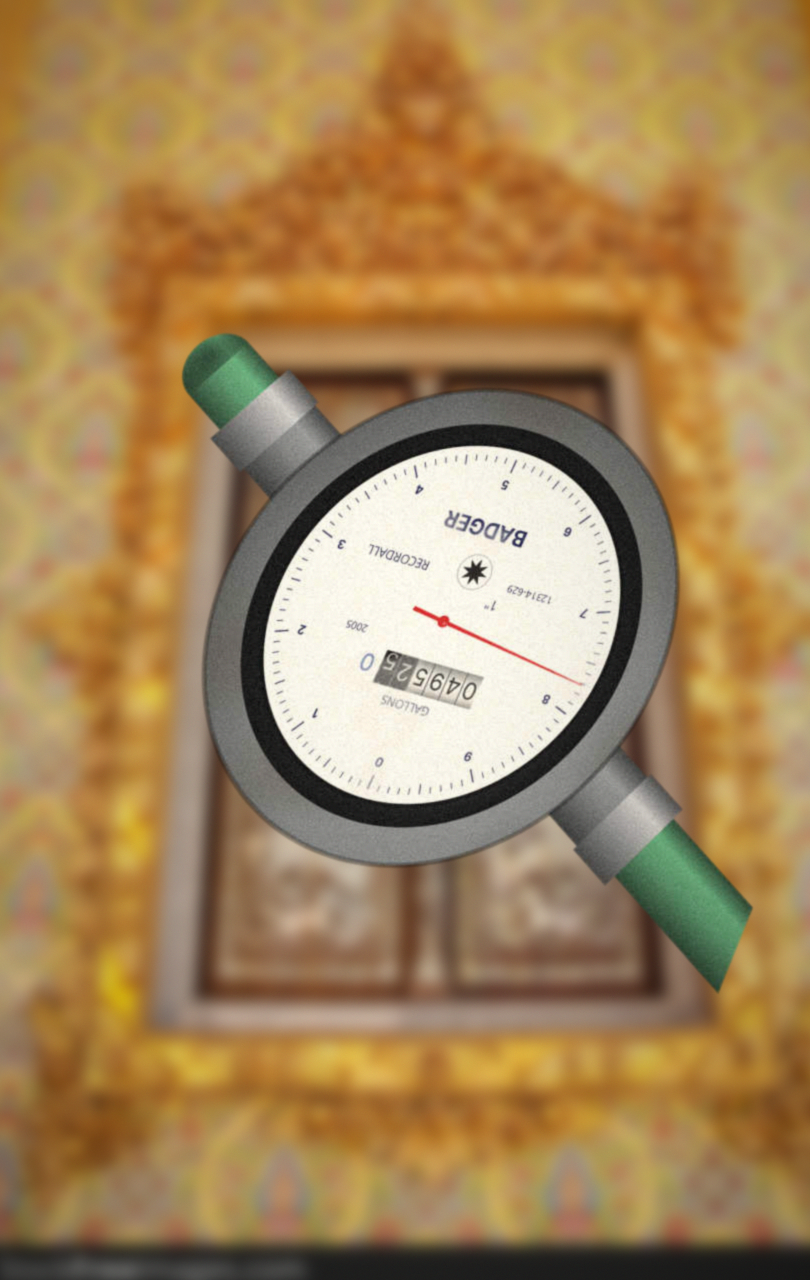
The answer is 495247.7 gal
